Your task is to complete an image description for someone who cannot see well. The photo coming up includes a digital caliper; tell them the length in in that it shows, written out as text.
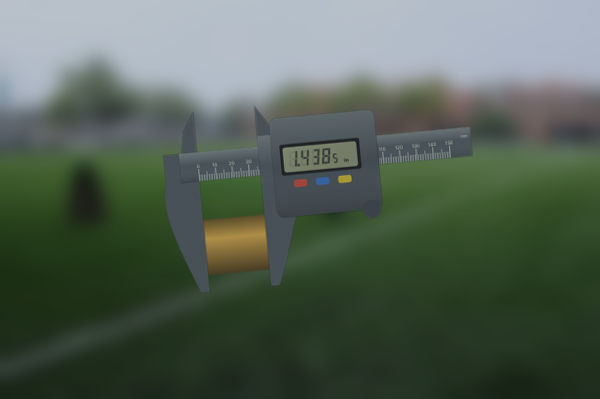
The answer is 1.4385 in
